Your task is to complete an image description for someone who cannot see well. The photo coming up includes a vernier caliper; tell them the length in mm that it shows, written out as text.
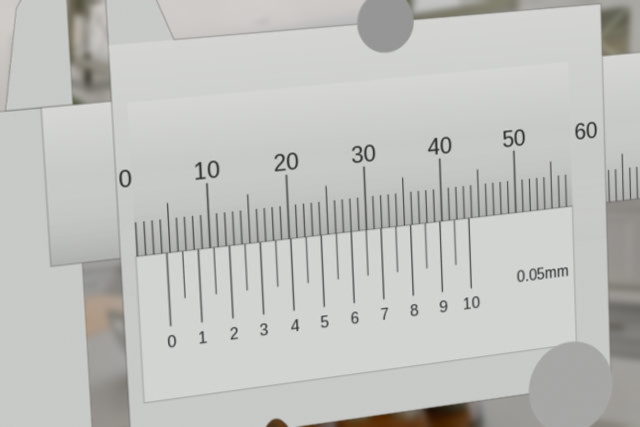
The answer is 4.6 mm
